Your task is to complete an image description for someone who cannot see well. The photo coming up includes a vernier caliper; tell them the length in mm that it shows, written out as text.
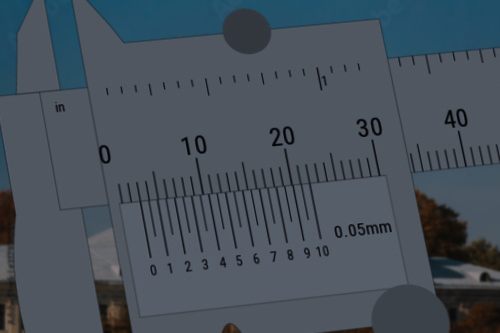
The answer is 3.0 mm
